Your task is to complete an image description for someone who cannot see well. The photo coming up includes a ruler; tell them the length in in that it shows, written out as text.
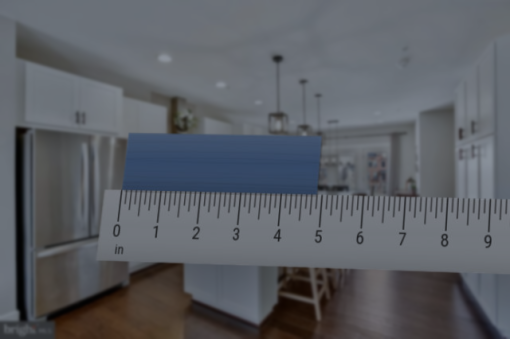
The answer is 4.875 in
